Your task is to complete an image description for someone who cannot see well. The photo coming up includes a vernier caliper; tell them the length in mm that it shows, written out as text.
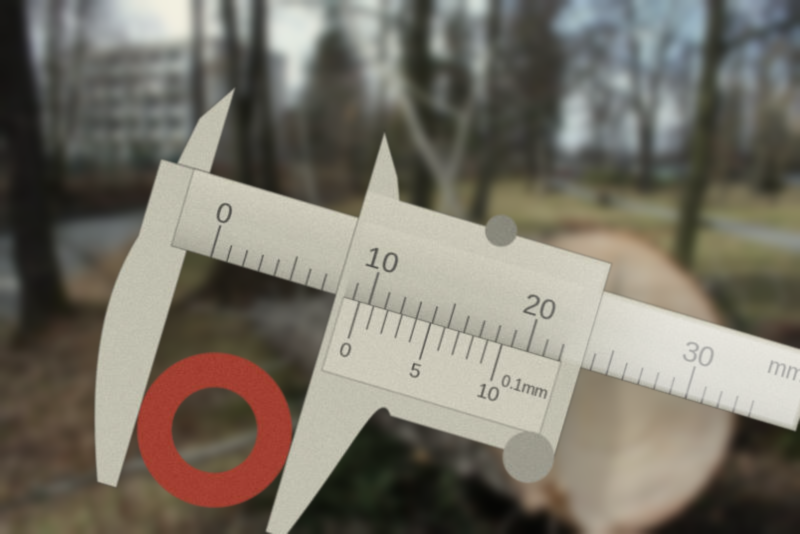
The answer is 9.4 mm
